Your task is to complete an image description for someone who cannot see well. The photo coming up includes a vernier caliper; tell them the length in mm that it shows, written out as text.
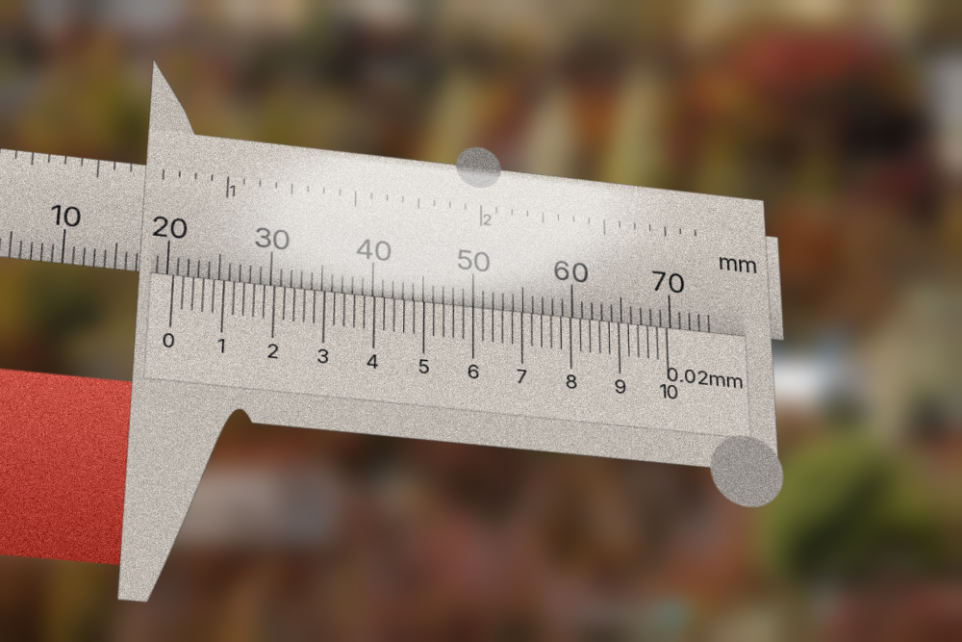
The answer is 20.6 mm
